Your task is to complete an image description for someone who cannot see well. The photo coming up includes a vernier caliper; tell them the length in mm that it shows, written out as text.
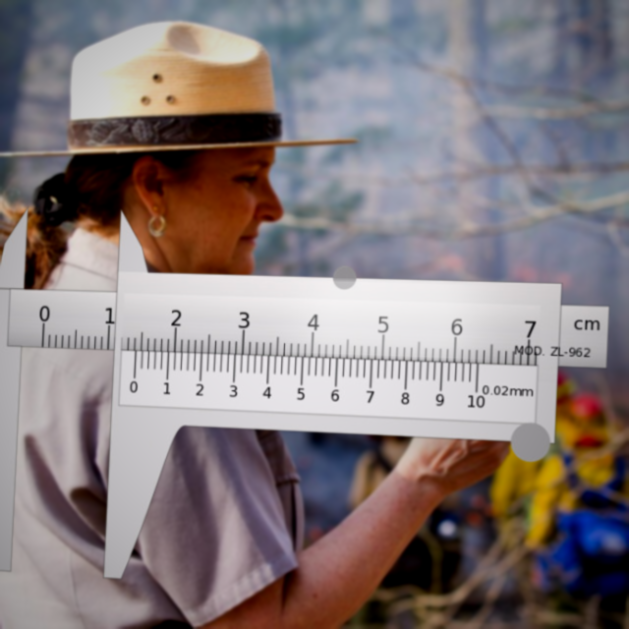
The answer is 14.2 mm
